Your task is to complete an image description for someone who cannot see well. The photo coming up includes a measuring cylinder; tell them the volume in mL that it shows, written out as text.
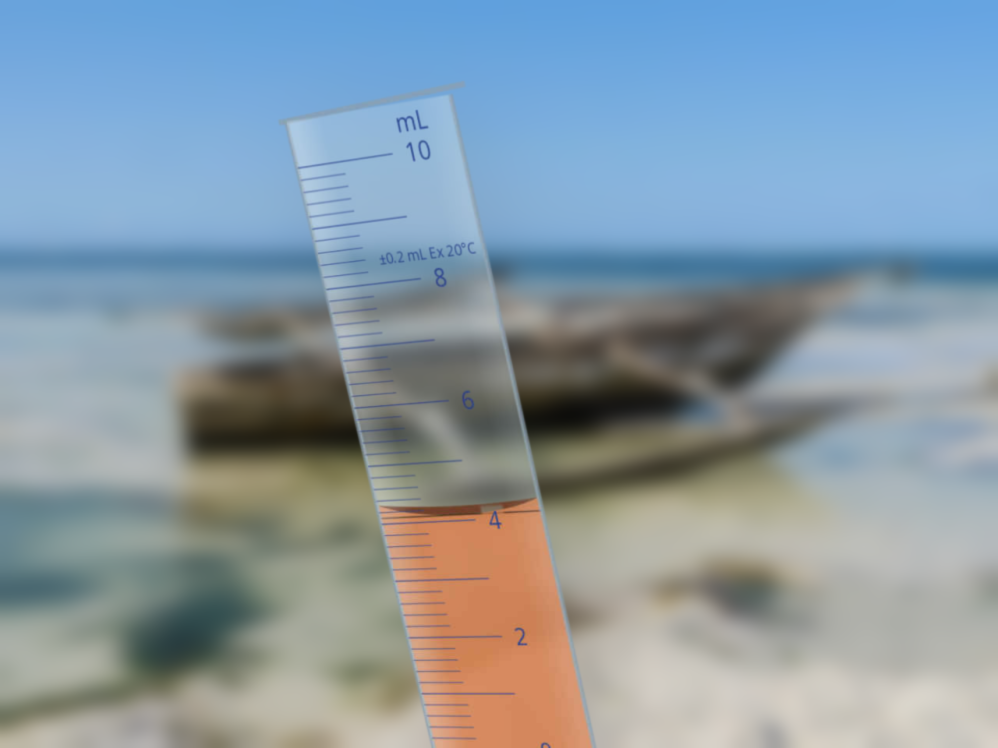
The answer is 4.1 mL
